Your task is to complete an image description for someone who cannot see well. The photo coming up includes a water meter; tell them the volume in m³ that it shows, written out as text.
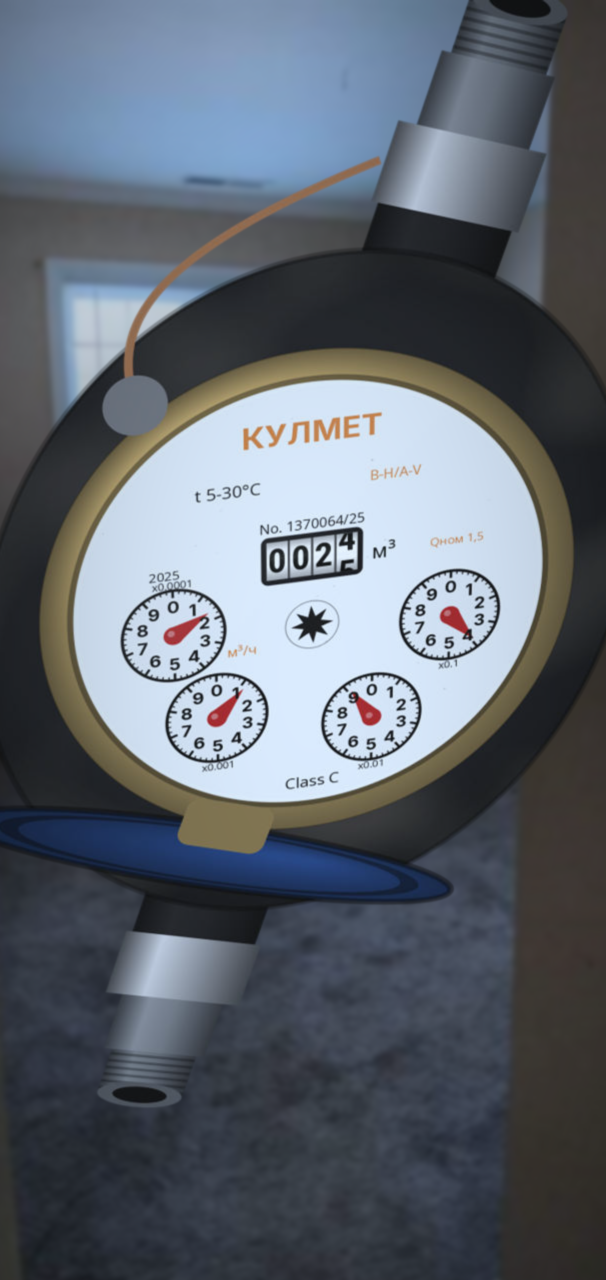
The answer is 24.3911 m³
